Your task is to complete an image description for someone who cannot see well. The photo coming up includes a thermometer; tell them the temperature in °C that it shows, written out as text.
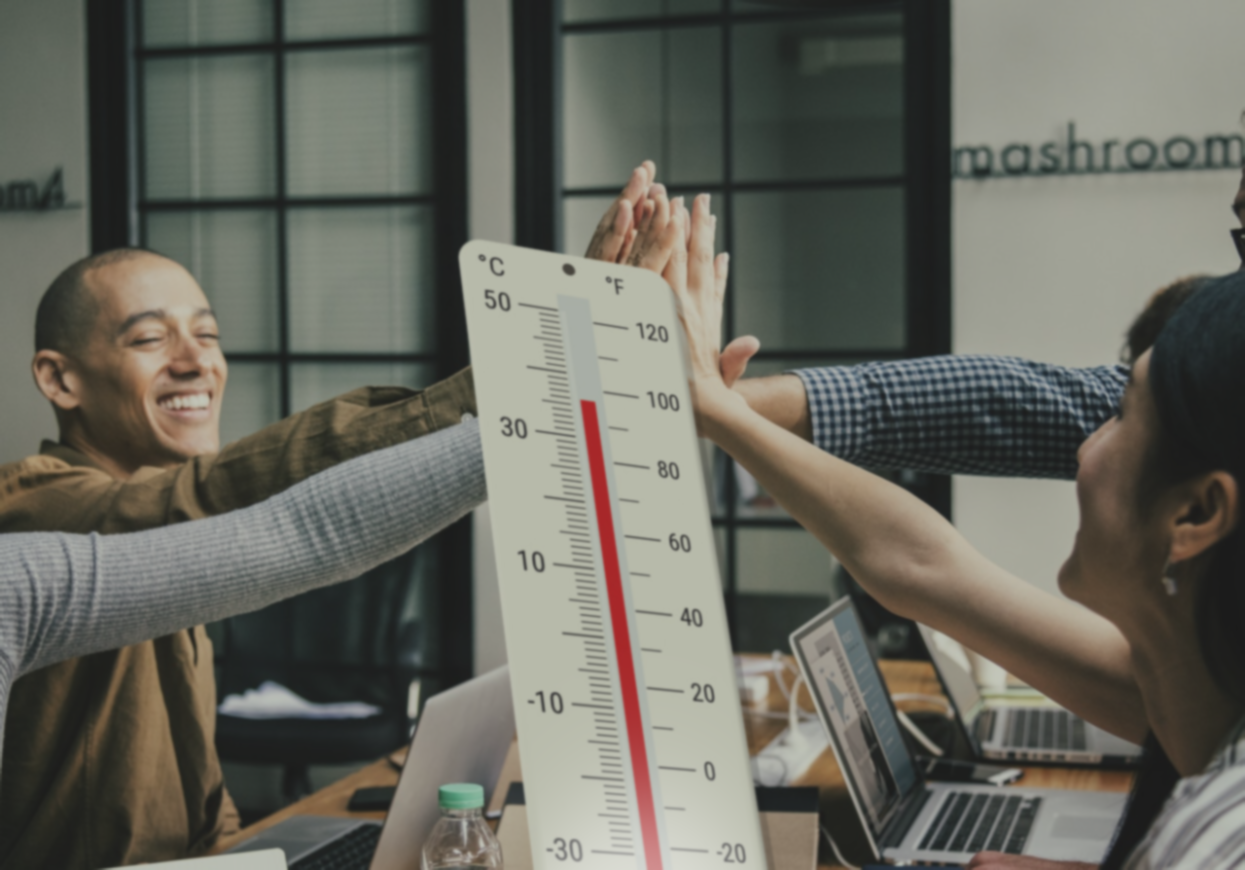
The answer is 36 °C
